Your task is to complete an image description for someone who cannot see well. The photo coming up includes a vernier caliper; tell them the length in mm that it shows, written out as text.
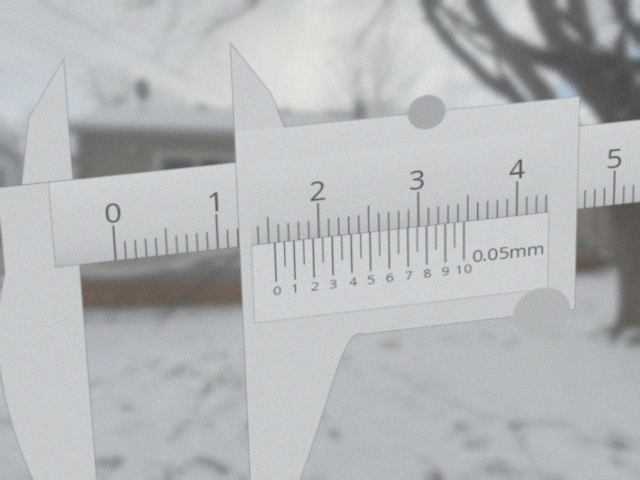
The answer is 15.6 mm
